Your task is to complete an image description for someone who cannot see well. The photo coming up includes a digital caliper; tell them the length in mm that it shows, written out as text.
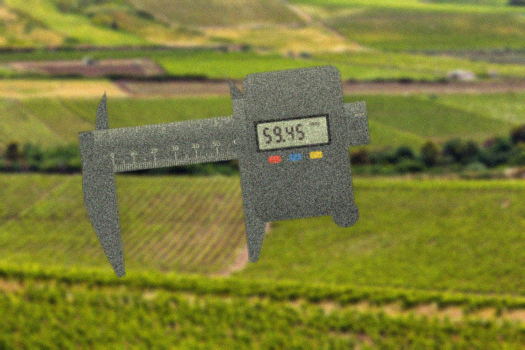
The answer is 59.45 mm
